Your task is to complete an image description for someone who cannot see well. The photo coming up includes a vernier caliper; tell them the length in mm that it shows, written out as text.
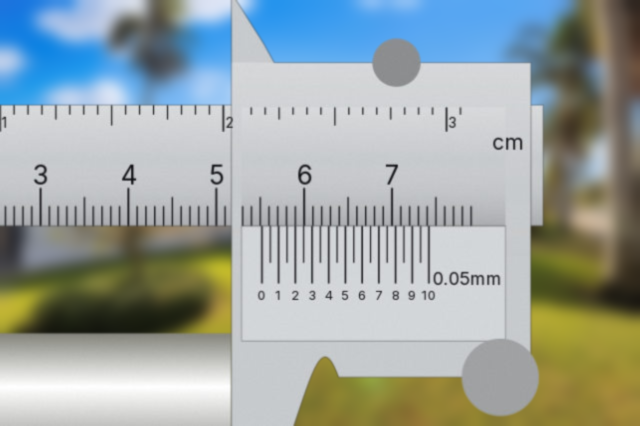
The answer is 55.2 mm
